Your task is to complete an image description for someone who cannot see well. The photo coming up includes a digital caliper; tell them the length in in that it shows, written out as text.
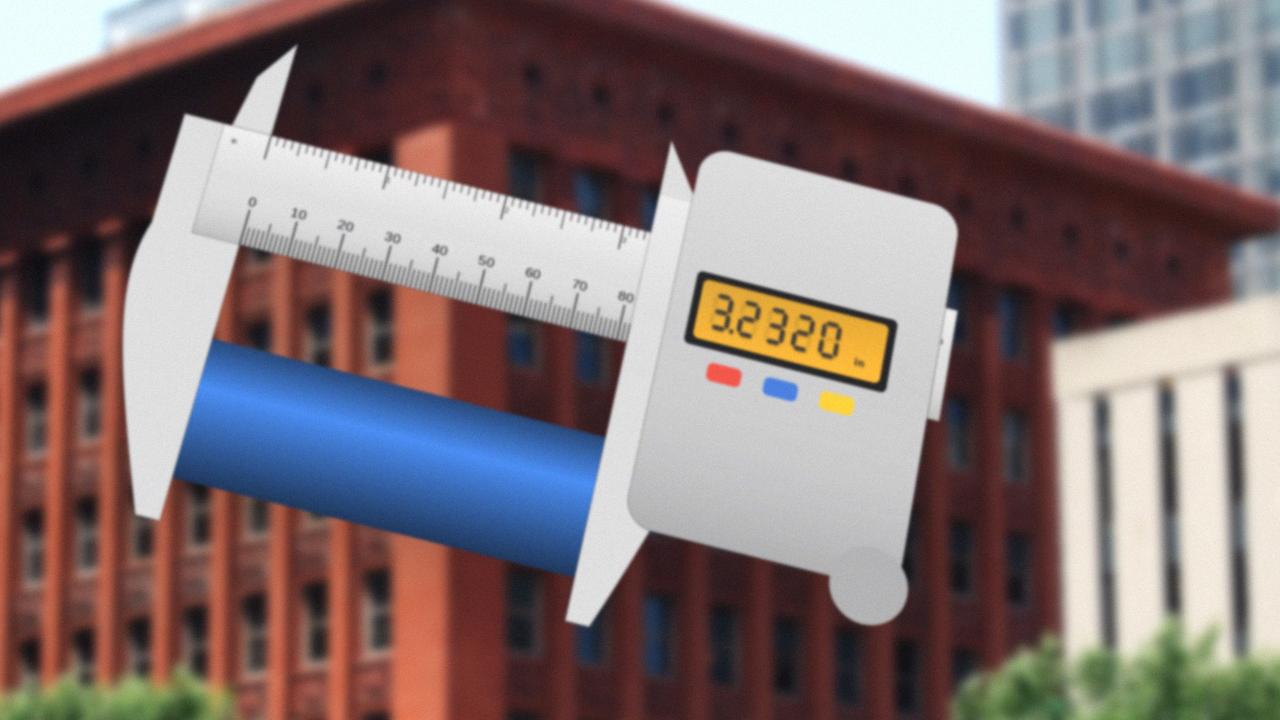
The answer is 3.2320 in
